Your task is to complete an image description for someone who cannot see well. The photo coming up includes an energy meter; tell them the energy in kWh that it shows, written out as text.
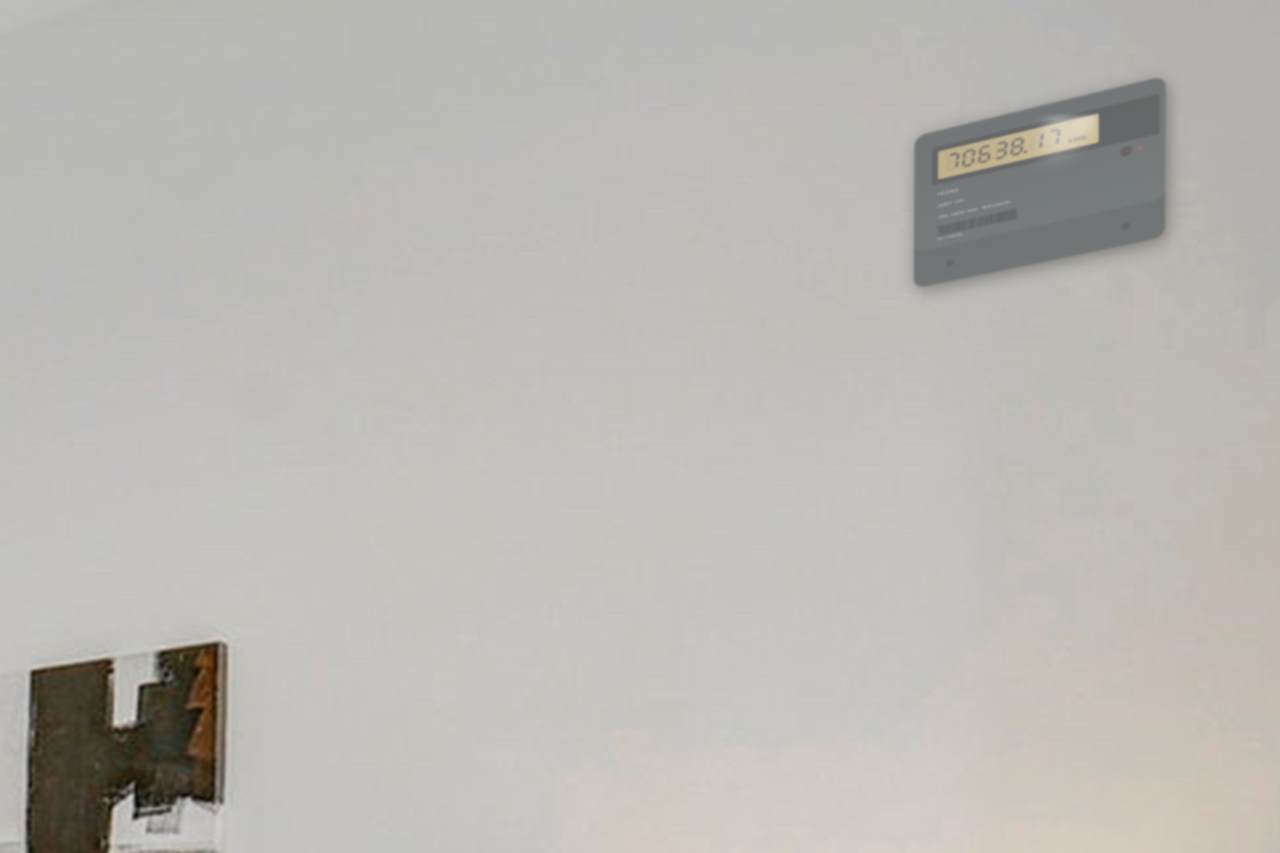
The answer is 70638.17 kWh
